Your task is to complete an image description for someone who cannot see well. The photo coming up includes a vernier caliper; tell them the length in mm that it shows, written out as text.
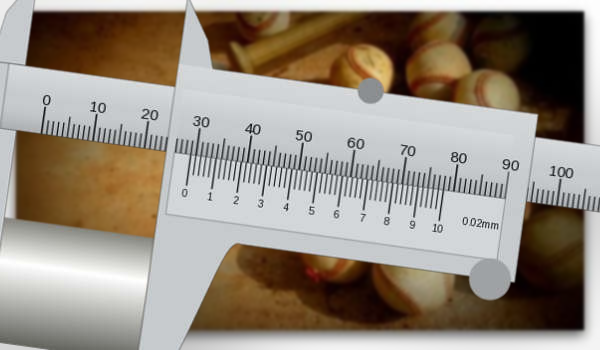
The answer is 29.0 mm
